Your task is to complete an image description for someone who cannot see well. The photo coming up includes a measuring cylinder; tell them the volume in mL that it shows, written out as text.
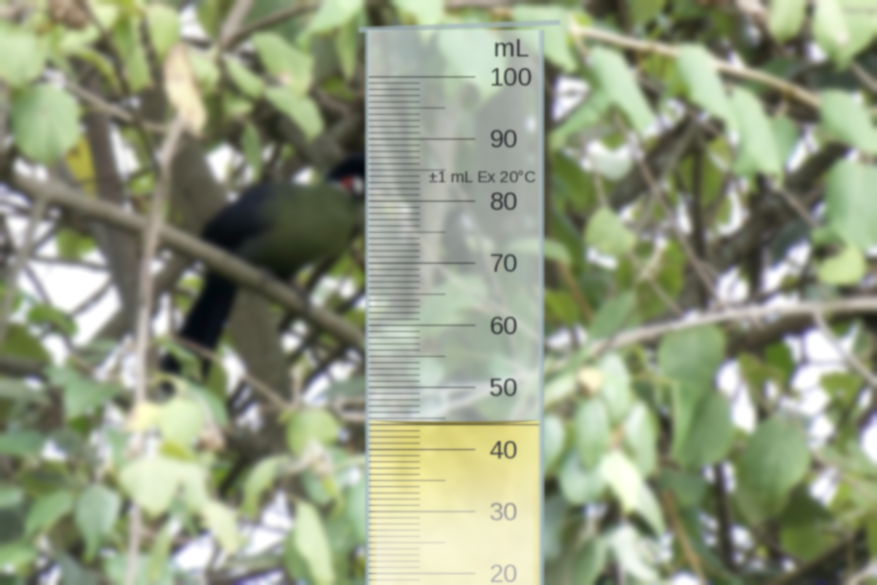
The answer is 44 mL
